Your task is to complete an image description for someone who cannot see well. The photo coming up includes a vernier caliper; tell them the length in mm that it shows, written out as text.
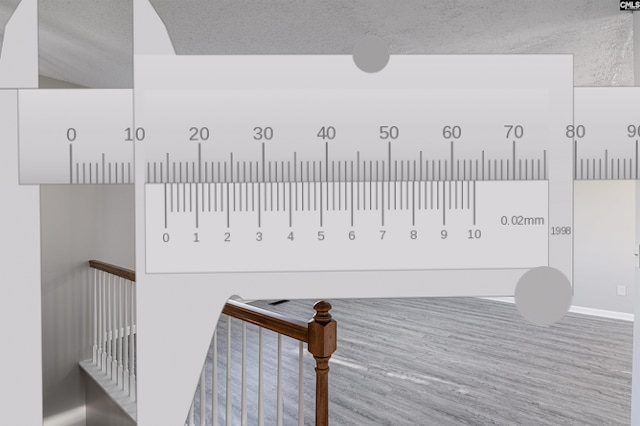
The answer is 14.6 mm
